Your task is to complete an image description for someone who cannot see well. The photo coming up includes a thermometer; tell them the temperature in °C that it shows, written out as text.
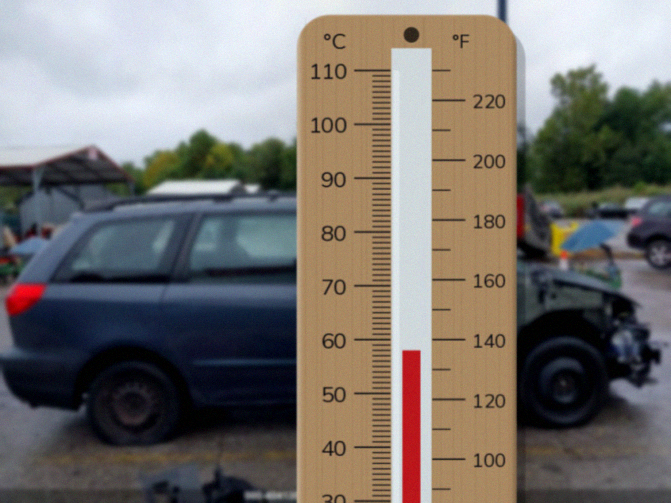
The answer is 58 °C
